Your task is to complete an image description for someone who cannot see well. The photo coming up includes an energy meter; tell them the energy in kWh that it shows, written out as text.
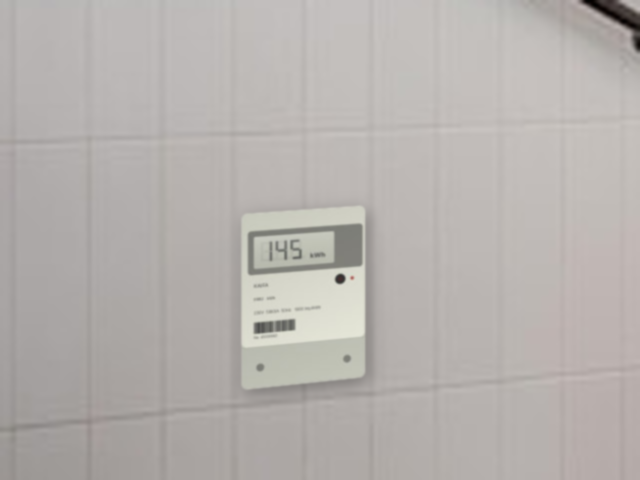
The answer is 145 kWh
